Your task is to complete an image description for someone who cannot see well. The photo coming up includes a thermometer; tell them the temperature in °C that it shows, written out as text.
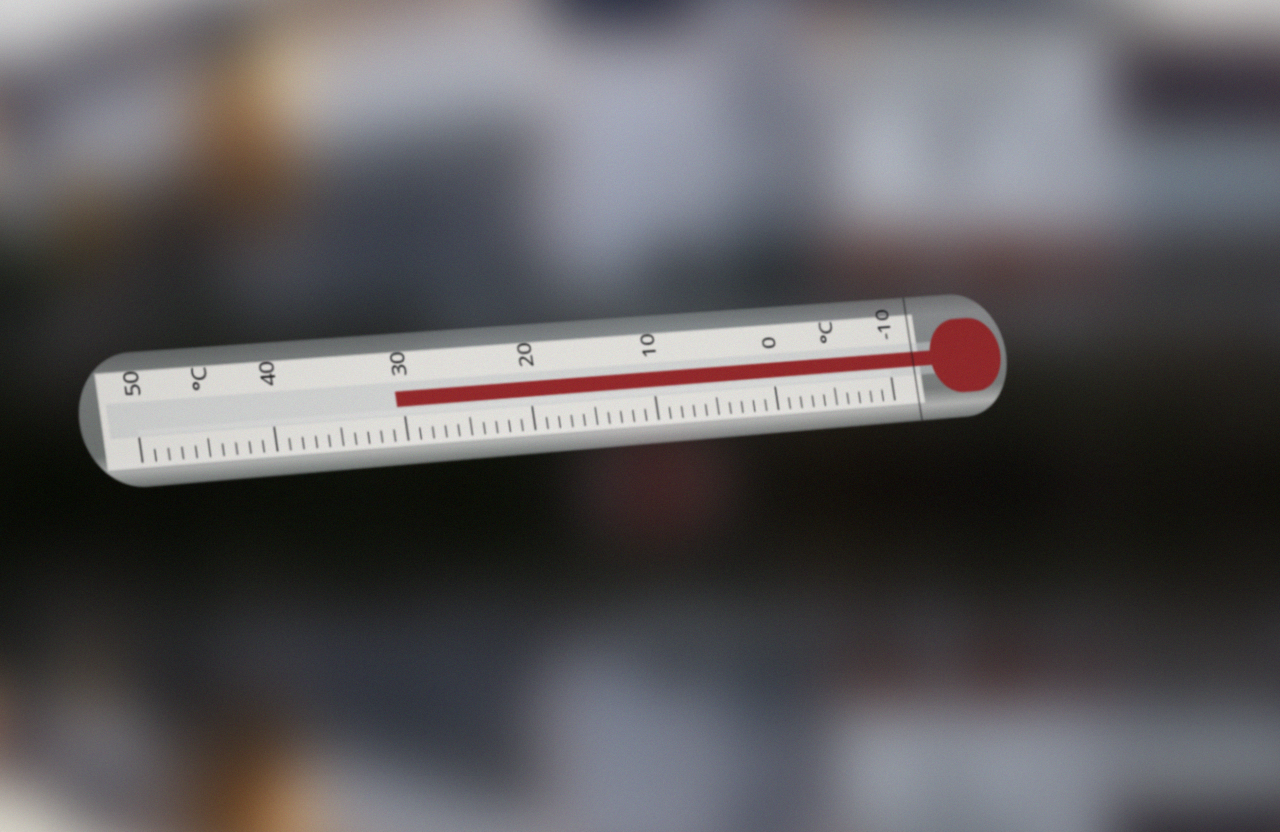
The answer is 30.5 °C
